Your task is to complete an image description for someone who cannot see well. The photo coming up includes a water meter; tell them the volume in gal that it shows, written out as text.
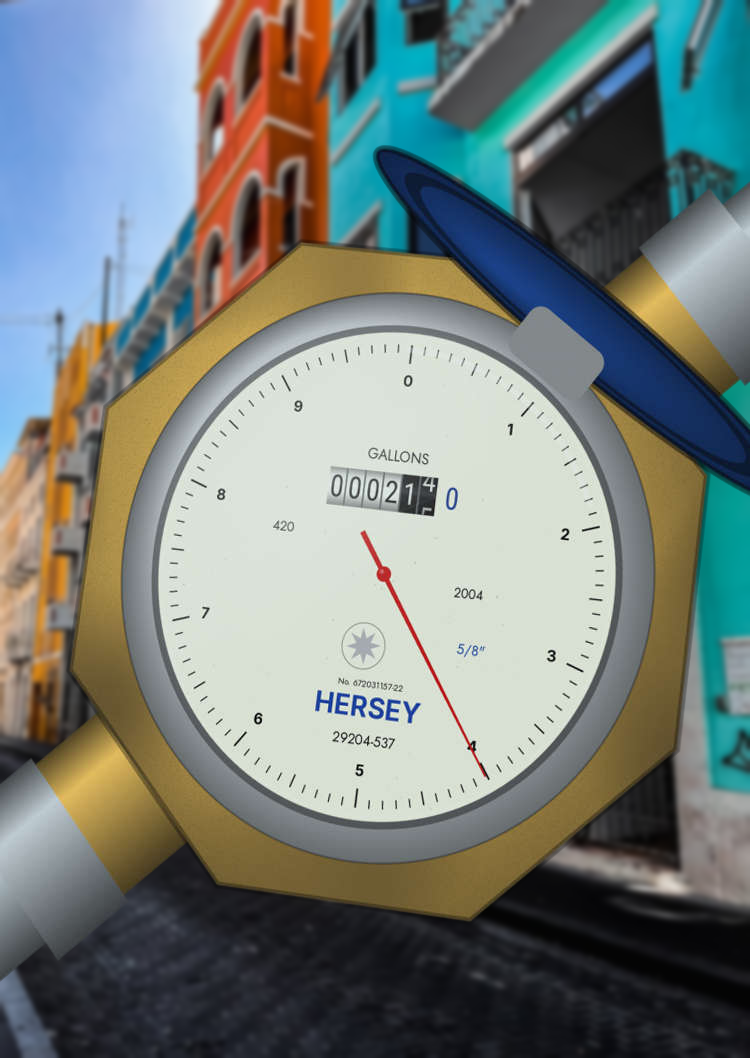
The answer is 2144.0 gal
